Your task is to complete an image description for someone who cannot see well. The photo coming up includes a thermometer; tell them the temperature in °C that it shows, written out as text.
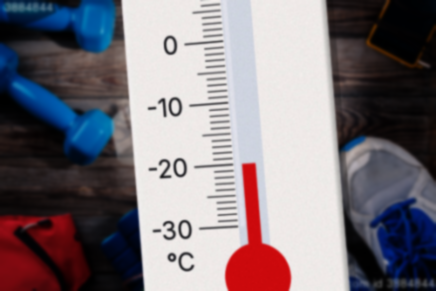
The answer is -20 °C
